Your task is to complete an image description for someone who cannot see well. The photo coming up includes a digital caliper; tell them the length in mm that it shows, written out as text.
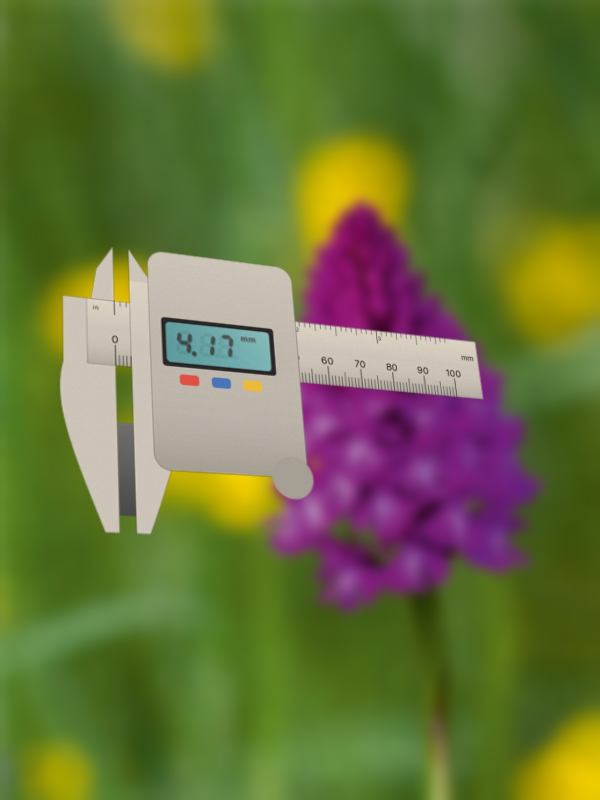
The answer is 4.17 mm
